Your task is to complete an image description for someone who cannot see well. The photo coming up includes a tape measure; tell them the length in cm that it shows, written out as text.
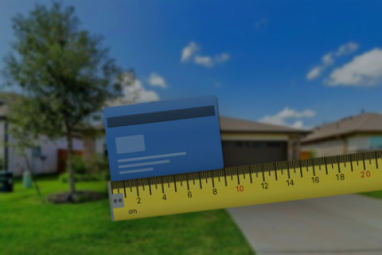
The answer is 9 cm
